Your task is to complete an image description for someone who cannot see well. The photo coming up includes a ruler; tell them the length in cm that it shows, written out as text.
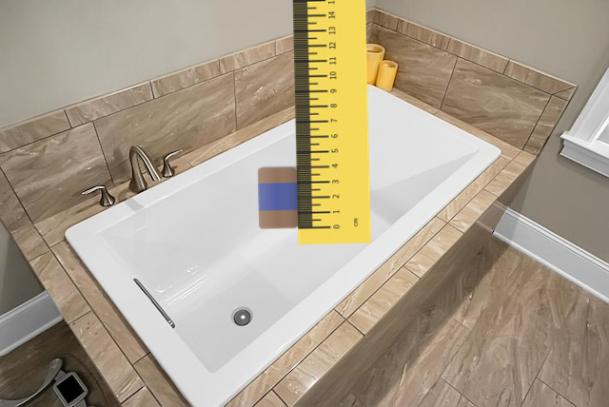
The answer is 4 cm
